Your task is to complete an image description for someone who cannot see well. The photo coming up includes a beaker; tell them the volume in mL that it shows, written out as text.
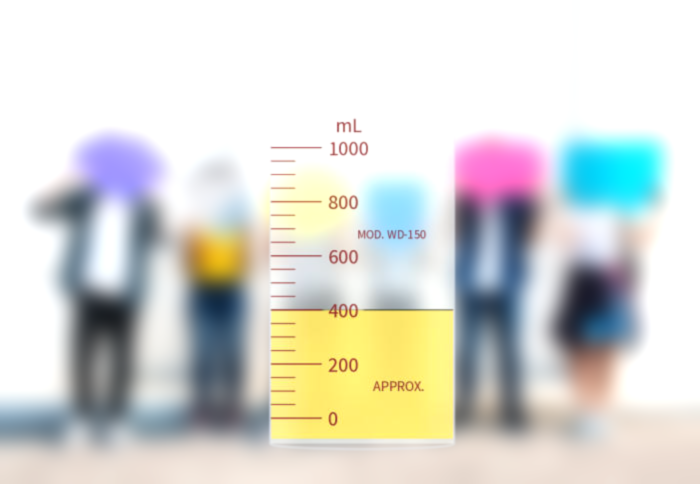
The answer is 400 mL
